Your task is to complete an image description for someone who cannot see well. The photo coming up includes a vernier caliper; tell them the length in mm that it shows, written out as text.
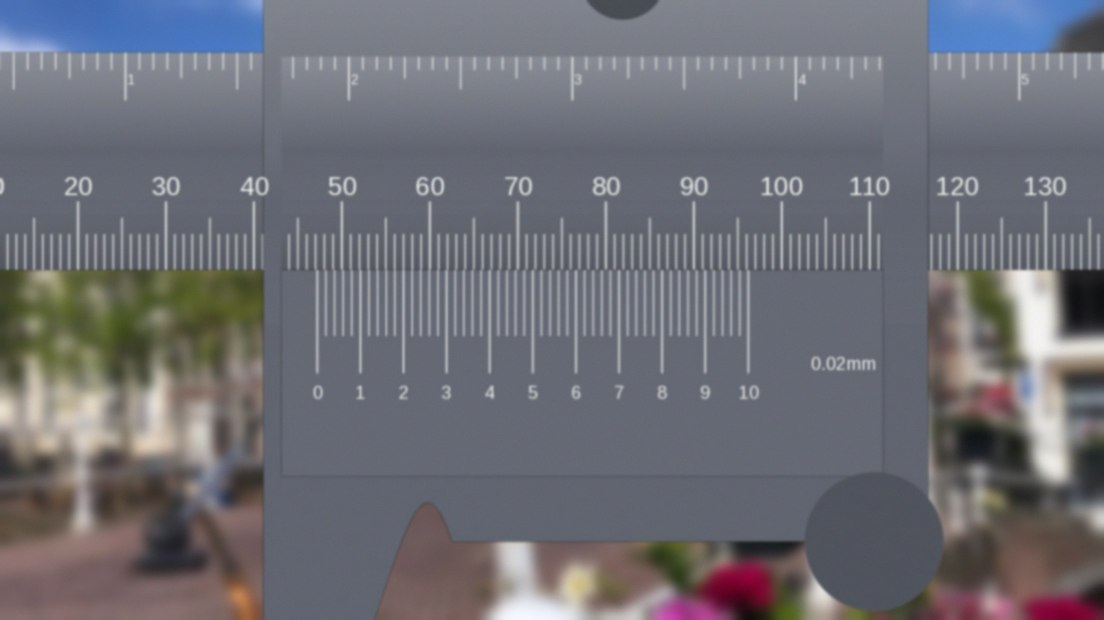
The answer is 47.2 mm
